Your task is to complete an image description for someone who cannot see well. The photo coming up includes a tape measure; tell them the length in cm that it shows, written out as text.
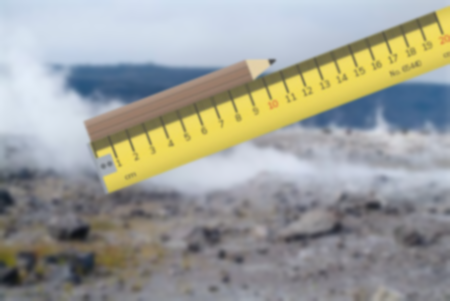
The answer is 11 cm
